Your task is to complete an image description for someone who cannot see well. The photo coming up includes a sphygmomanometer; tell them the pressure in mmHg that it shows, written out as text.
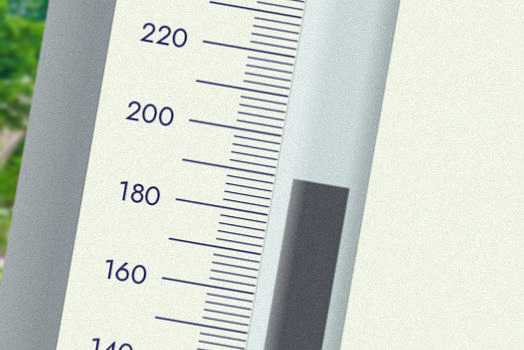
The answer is 190 mmHg
